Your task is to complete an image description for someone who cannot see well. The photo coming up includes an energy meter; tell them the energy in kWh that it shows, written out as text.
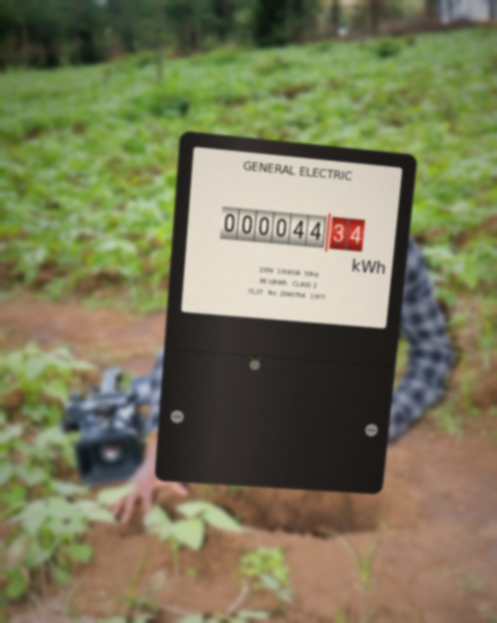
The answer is 44.34 kWh
